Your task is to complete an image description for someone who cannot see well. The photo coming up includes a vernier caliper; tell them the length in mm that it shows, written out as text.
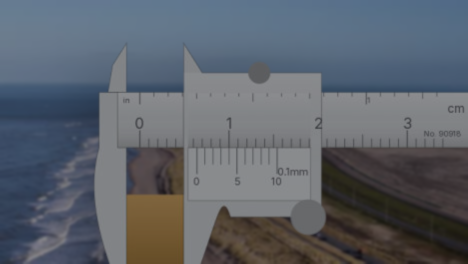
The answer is 6.4 mm
